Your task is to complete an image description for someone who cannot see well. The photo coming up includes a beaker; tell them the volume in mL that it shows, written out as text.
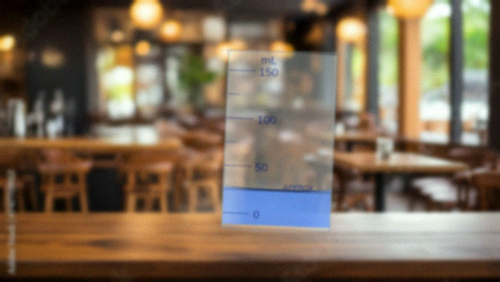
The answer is 25 mL
